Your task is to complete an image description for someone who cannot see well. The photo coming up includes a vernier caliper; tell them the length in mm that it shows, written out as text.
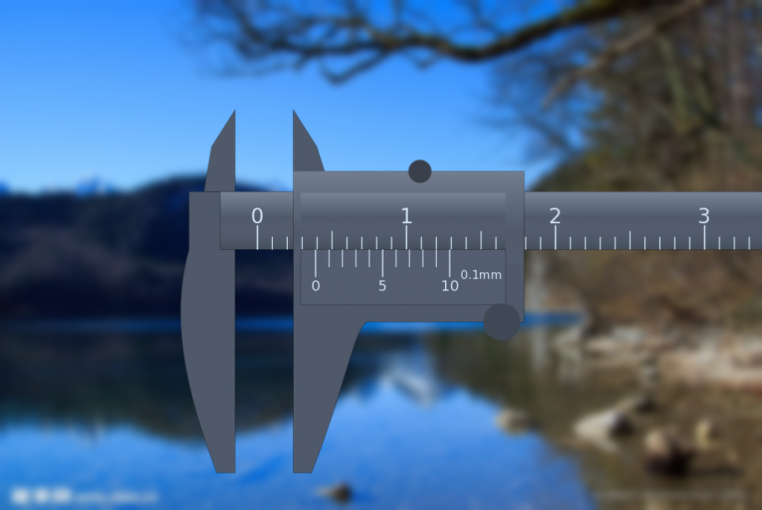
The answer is 3.9 mm
